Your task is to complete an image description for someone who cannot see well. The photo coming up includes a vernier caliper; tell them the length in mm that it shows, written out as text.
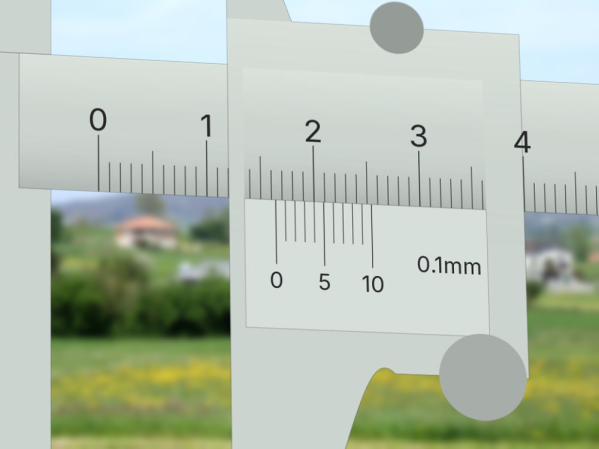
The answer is 16.4 mm
